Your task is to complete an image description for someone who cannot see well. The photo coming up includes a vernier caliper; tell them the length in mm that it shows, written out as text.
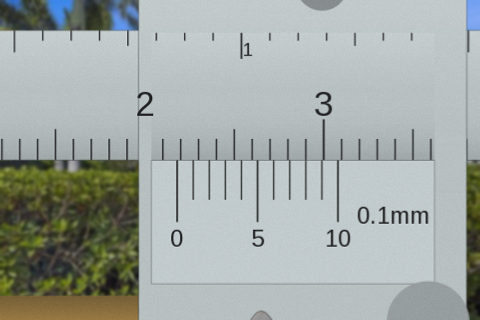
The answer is 21.8 mm
